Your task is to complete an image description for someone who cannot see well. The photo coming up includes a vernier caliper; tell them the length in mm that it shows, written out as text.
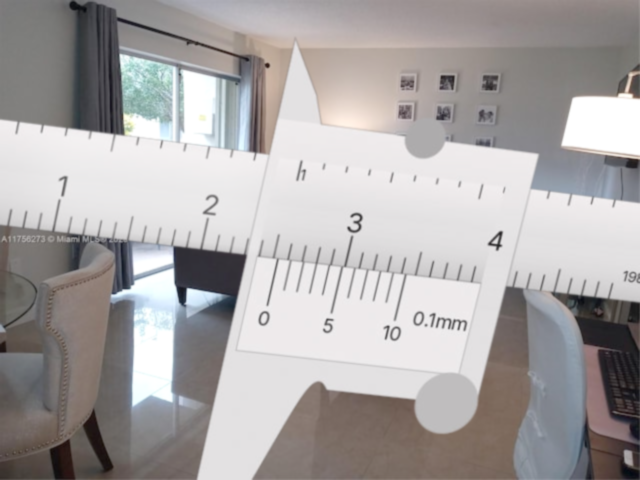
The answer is 25.3 mm
